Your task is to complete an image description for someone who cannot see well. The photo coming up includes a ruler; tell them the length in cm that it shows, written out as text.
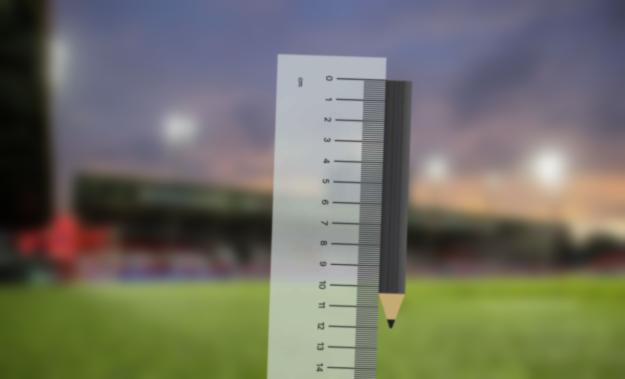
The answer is 12 cm
